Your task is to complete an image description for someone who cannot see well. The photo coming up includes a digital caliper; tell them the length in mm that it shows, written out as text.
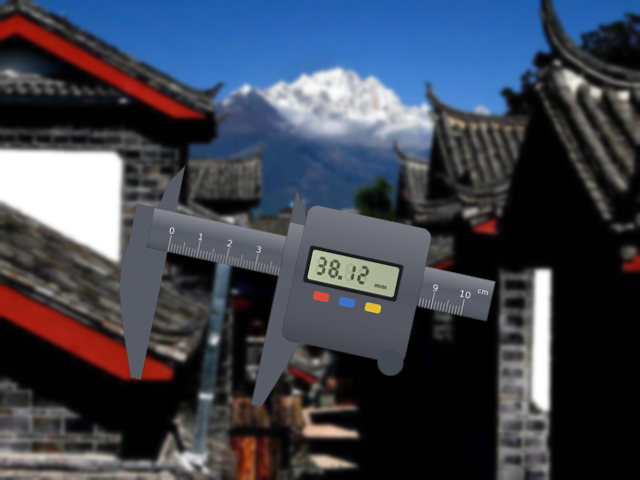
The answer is 38.12 mm
